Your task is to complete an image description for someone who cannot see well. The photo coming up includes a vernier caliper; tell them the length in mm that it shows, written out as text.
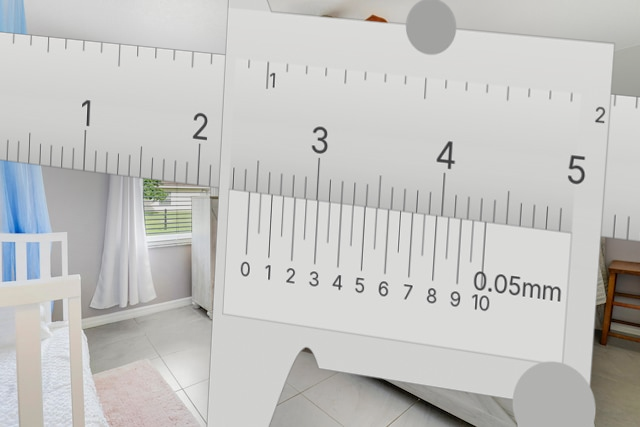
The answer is 24.4 mm
